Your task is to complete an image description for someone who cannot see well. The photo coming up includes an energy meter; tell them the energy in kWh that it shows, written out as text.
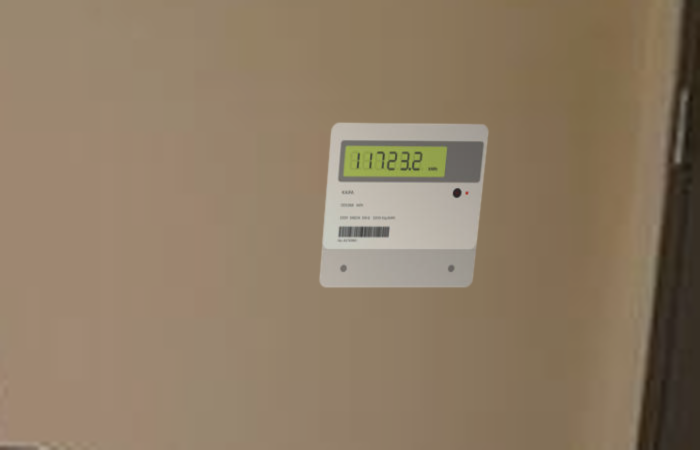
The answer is 11723.2 kWh
